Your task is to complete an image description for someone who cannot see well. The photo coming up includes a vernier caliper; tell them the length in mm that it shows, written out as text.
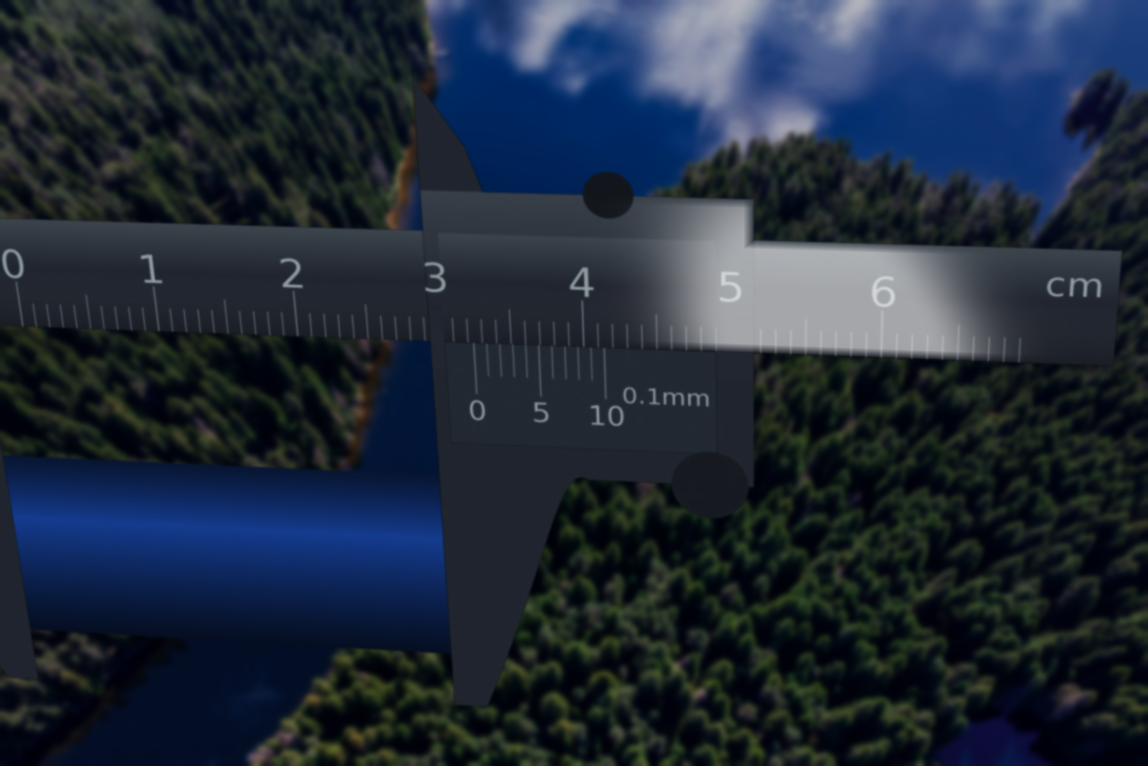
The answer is 32.4 mm
